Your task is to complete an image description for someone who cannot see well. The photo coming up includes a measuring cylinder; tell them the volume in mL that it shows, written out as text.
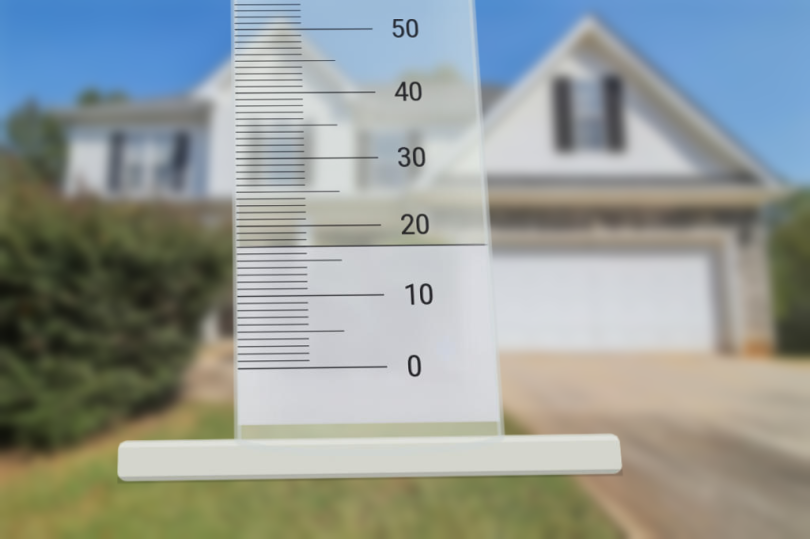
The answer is 17 mL
